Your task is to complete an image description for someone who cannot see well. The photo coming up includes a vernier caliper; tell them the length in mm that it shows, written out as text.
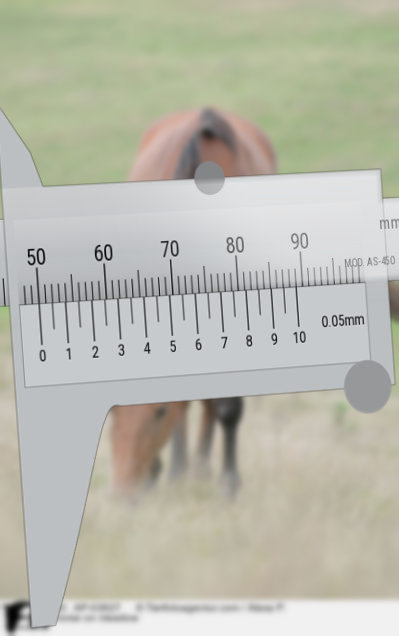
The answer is 50.0 mm
